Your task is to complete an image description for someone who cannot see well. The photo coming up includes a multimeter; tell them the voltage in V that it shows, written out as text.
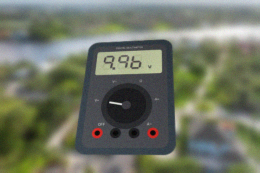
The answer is 9.96 V
